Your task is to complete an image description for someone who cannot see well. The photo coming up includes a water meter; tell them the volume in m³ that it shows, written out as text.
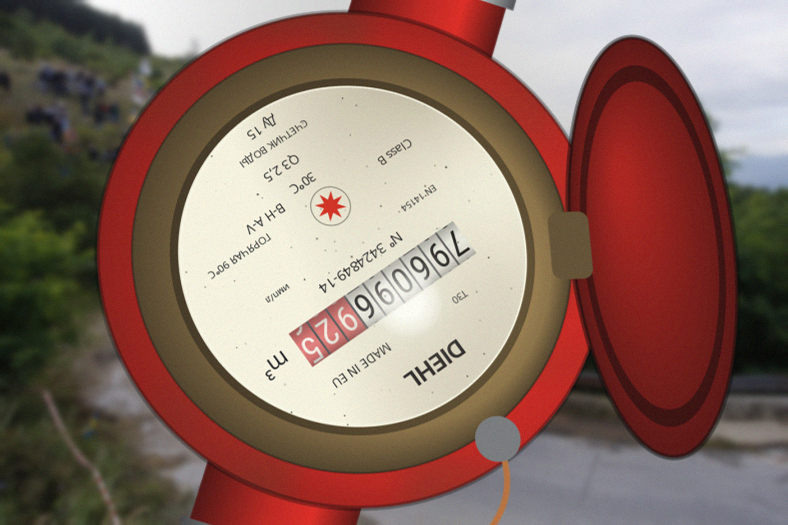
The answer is 796096.925 m³
